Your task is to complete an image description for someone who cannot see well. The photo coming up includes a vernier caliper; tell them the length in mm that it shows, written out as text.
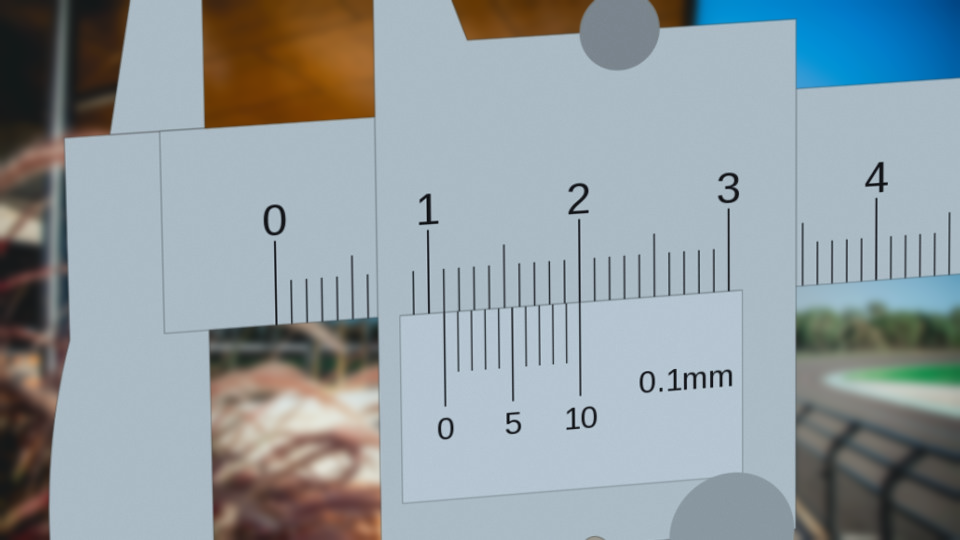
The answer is 11.0 mm
